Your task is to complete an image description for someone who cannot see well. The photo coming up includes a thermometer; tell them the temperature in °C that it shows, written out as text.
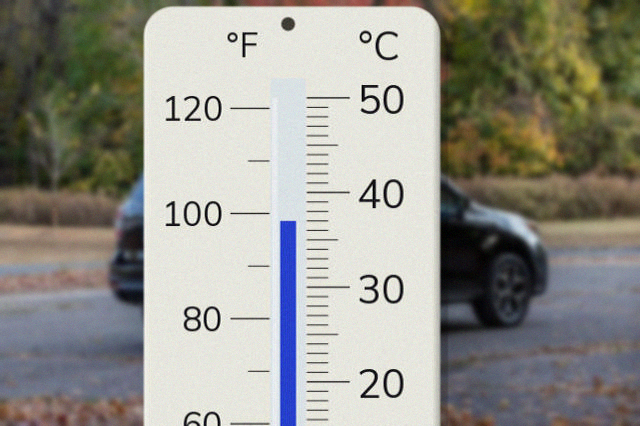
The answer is 37 °C
